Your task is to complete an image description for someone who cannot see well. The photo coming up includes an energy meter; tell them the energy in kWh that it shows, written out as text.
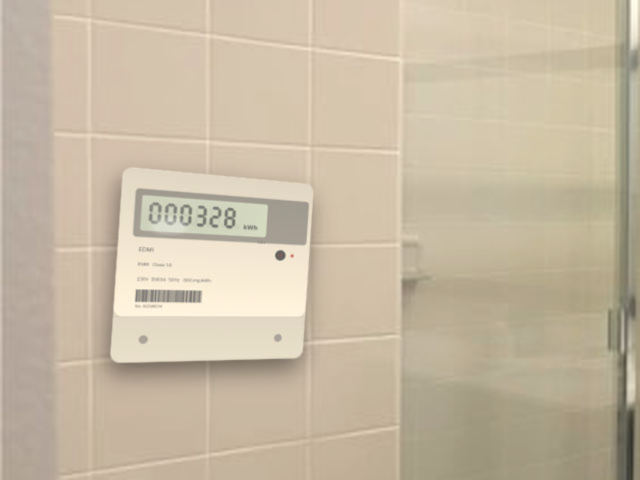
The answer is 328 kWh
